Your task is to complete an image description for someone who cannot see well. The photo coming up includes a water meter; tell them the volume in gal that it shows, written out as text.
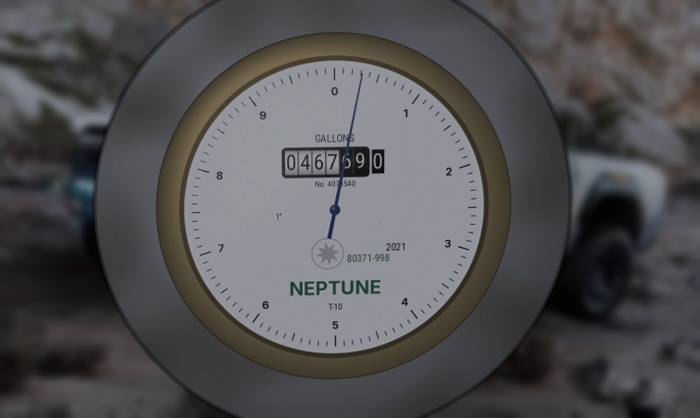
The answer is 467690.3 gal
